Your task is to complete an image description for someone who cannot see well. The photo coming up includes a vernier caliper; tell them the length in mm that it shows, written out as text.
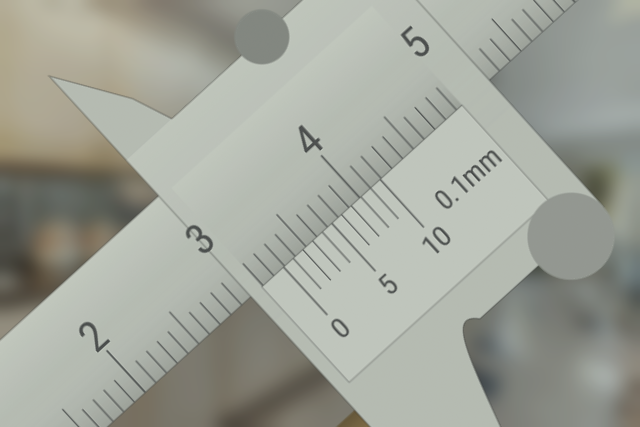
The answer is 32.9 mm
